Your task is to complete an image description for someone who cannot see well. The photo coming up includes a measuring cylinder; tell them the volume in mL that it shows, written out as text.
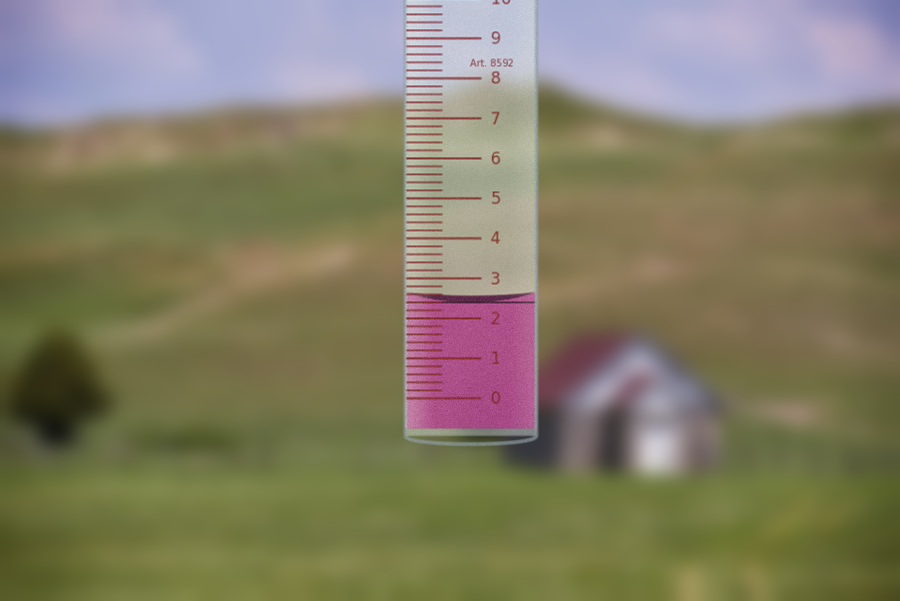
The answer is 2.4 mL
